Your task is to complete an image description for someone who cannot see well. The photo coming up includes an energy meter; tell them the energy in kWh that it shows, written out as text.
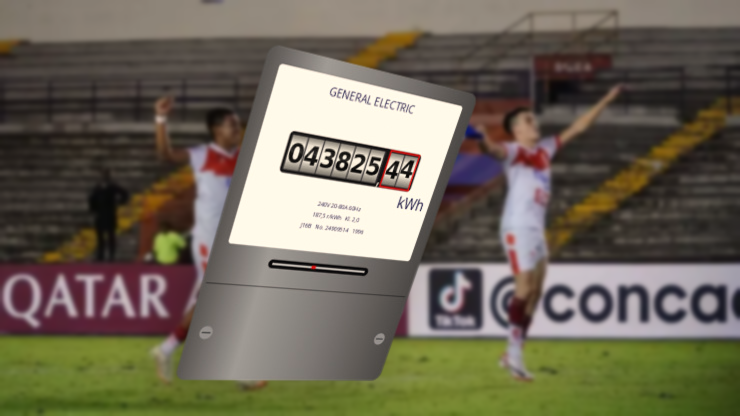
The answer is 43825.44 kWh
